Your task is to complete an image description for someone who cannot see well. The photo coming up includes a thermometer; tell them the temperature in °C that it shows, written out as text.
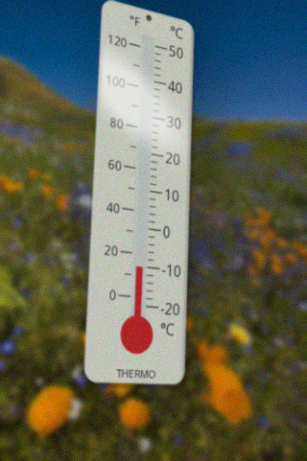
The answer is -10 °C
